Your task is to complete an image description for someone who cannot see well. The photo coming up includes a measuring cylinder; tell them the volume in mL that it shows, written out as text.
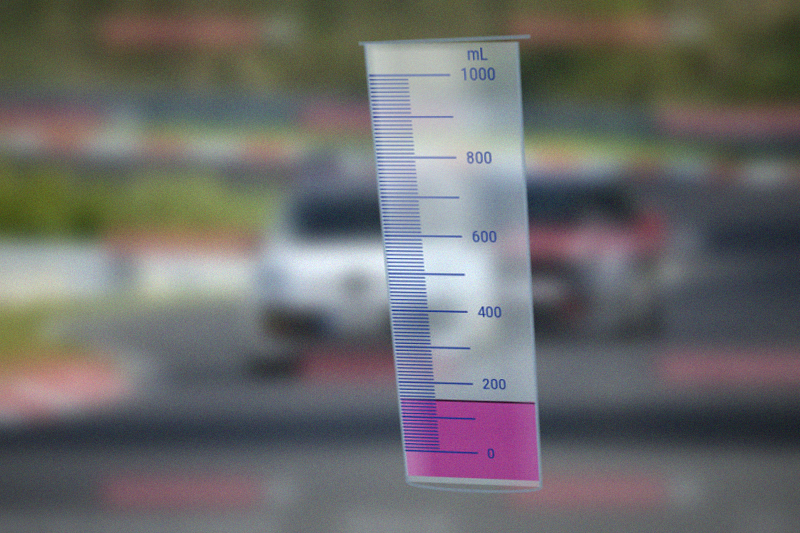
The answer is 150 mL
